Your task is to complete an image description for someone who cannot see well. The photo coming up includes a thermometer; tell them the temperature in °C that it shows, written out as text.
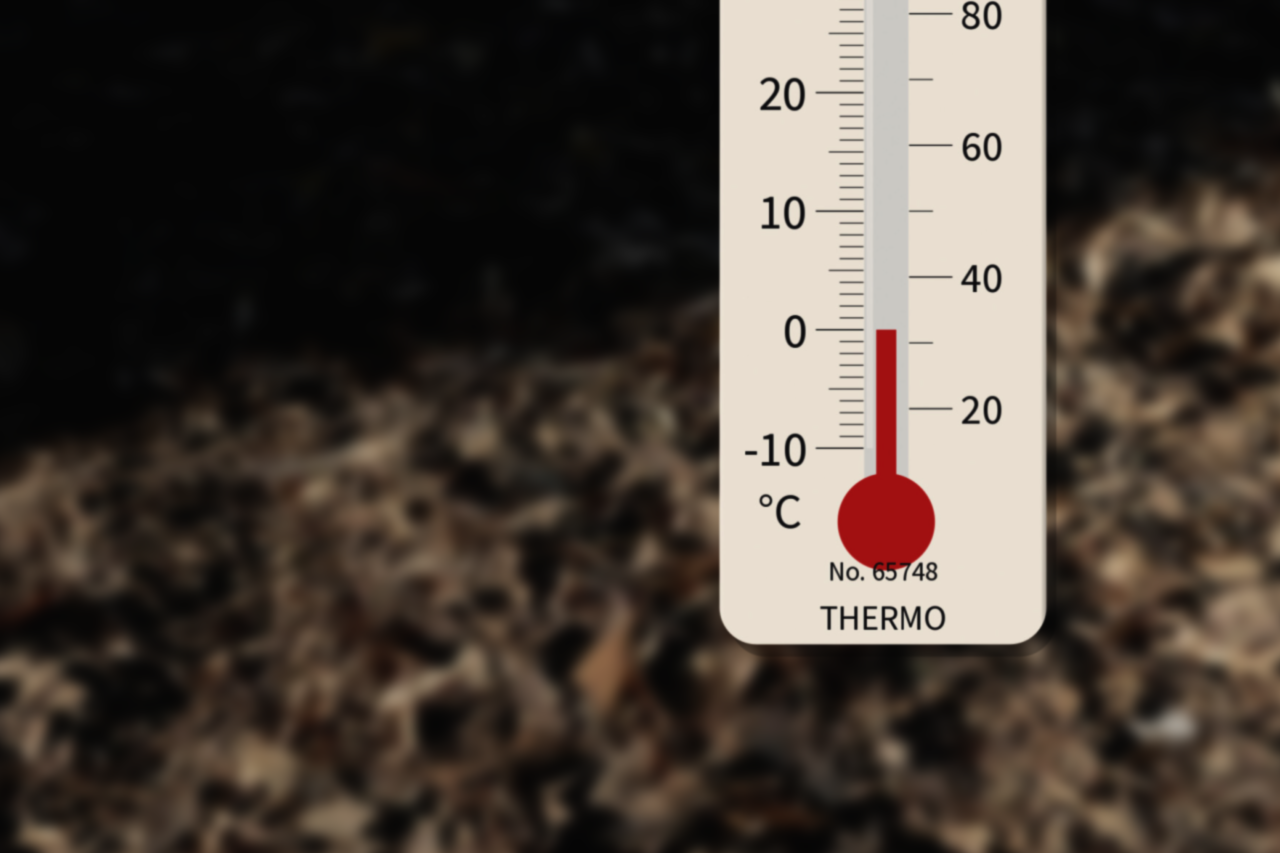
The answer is 0 °C
